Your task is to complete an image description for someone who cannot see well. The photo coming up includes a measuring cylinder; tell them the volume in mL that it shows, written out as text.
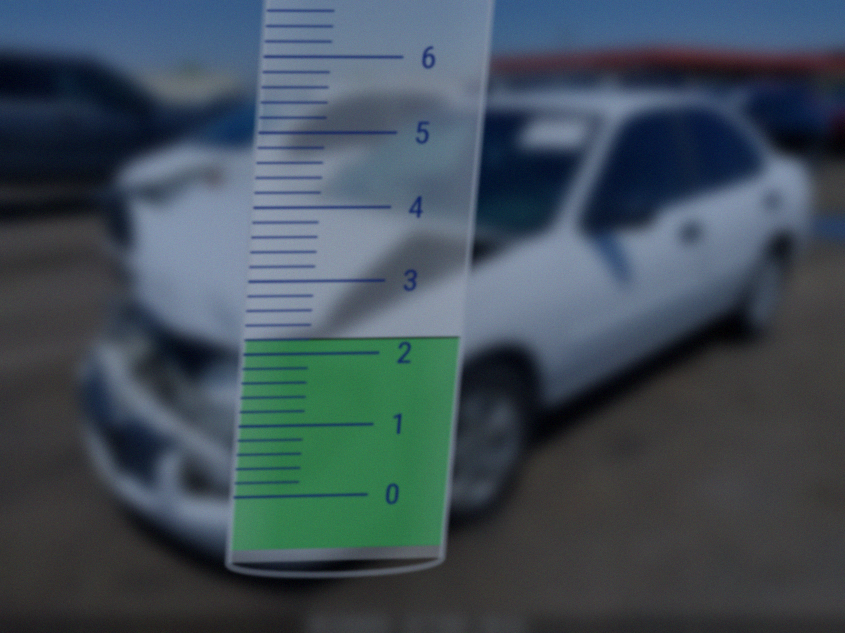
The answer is 2.2 mL
